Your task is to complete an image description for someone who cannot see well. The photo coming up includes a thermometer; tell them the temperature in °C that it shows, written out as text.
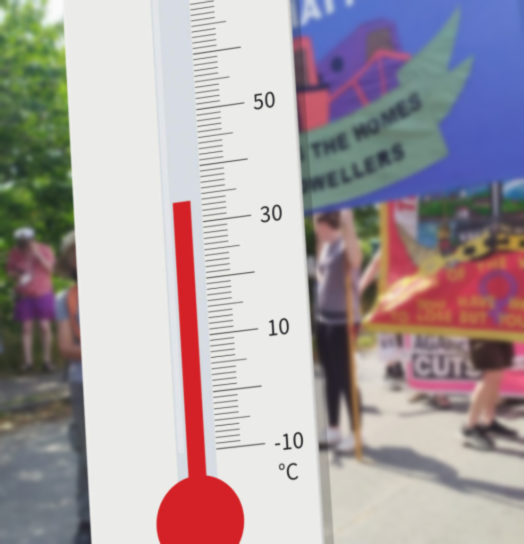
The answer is 34 °C
